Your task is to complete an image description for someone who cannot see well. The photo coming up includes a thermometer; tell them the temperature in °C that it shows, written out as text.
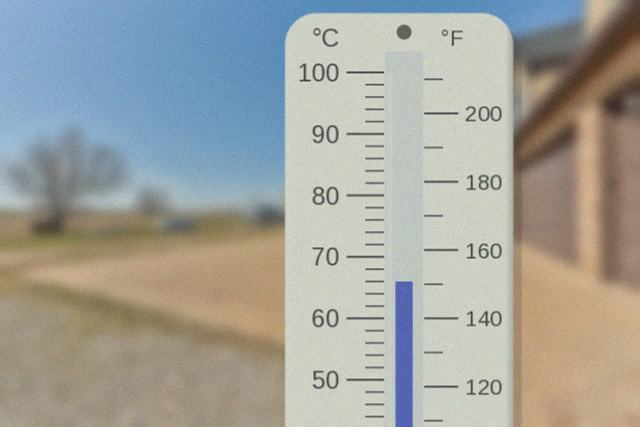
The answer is 66 °C
